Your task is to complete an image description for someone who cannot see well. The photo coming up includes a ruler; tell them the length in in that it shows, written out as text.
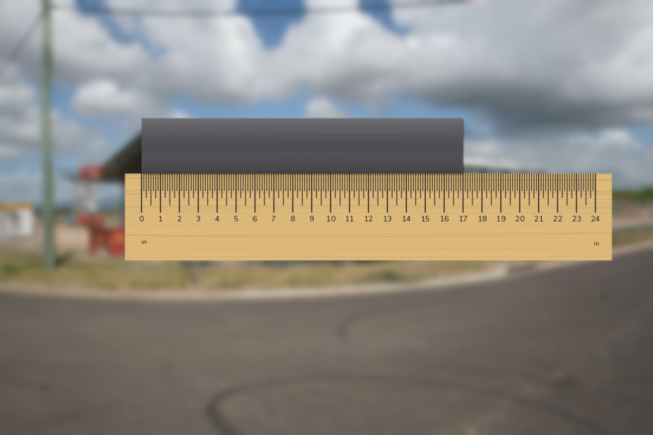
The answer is 17 in
